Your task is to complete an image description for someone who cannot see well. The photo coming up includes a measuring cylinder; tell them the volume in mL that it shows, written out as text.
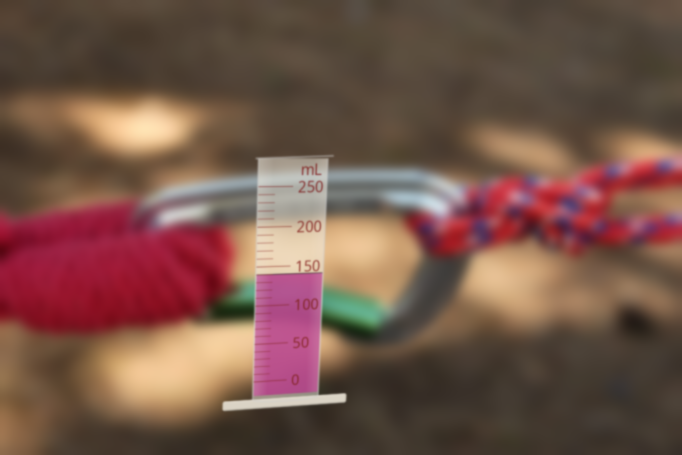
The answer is 140 mL
